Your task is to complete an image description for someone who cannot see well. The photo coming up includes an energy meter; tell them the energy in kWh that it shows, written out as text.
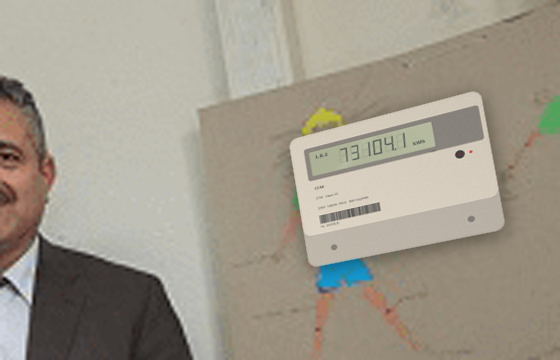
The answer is 73104.1 kWh
